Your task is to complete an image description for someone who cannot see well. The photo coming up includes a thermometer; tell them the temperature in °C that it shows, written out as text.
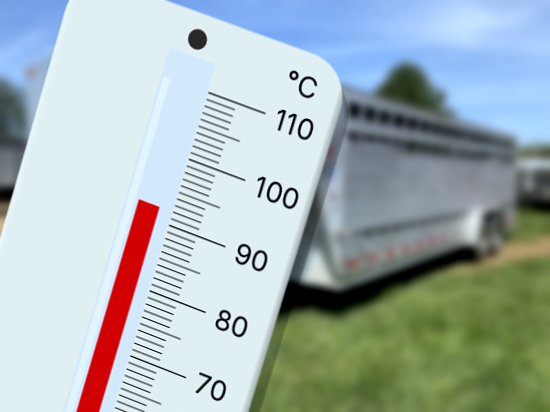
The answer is 92 °C
